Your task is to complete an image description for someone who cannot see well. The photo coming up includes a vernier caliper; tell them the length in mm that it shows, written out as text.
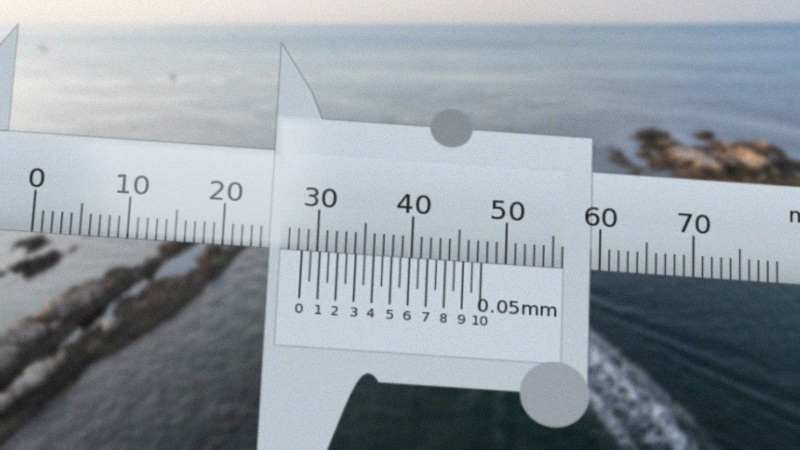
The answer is 28.4 mm
